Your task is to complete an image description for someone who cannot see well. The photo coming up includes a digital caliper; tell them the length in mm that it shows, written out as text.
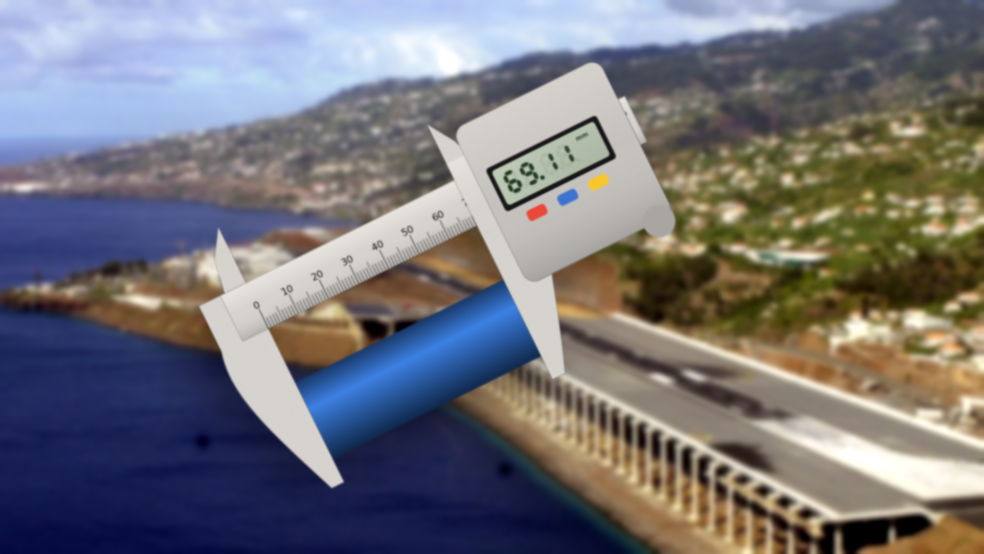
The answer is 69.11 mm
